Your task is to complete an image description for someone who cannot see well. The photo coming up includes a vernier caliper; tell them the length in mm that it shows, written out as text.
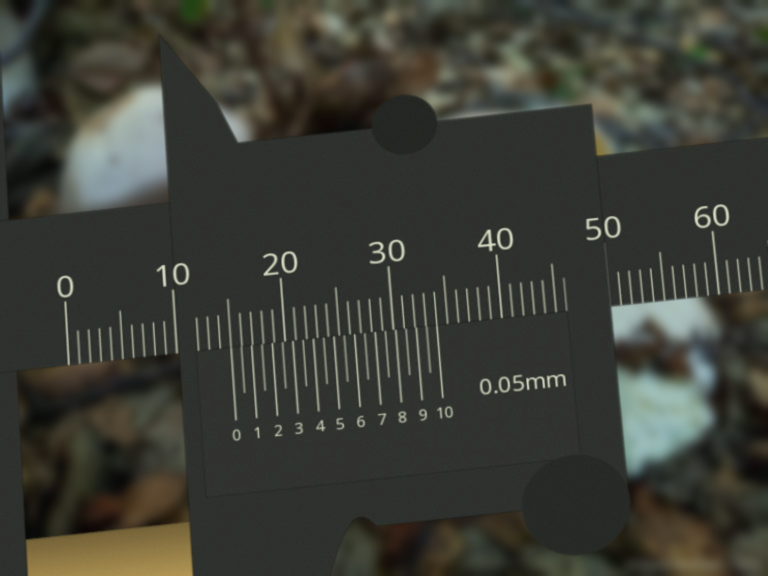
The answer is 15.0 mm
